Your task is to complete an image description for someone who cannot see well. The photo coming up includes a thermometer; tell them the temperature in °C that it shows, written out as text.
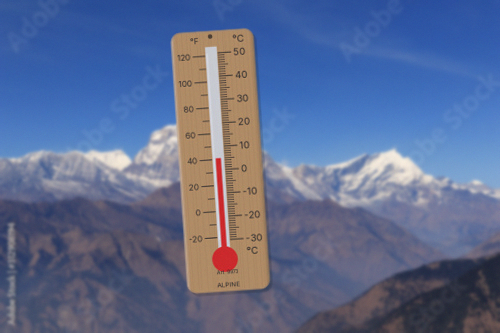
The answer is 5 °C
